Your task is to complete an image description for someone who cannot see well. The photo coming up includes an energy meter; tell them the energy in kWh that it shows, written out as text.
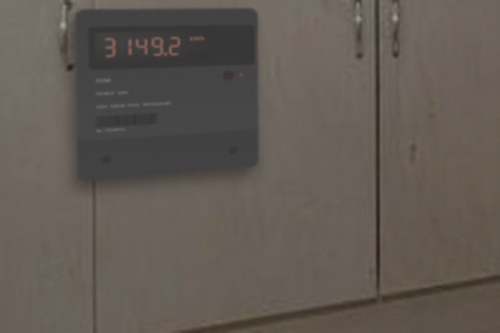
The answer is 3149.2 kWh
